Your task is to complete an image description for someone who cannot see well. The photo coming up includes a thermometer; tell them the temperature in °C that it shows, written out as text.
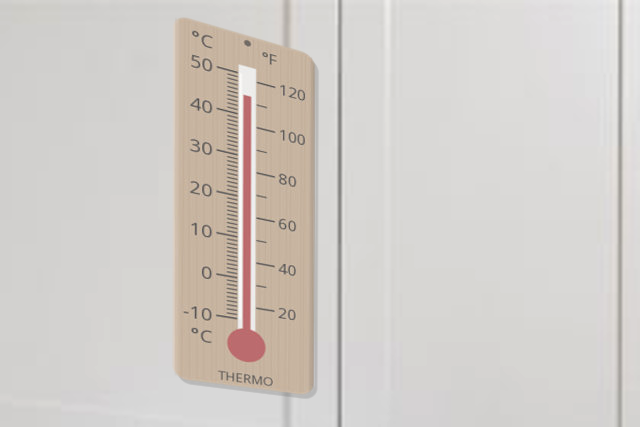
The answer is 45 °C
